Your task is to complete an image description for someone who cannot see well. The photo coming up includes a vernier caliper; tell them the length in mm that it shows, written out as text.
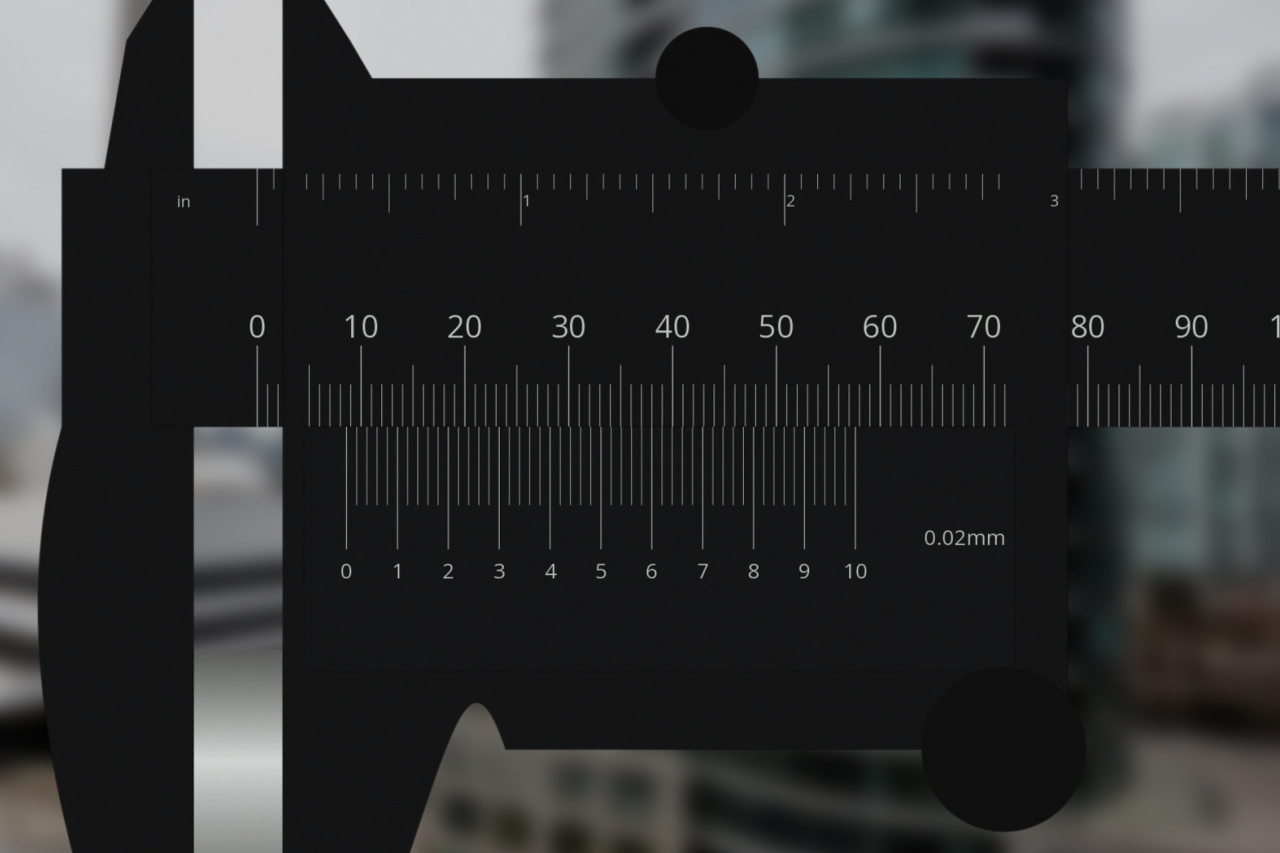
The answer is 8.6 mm
